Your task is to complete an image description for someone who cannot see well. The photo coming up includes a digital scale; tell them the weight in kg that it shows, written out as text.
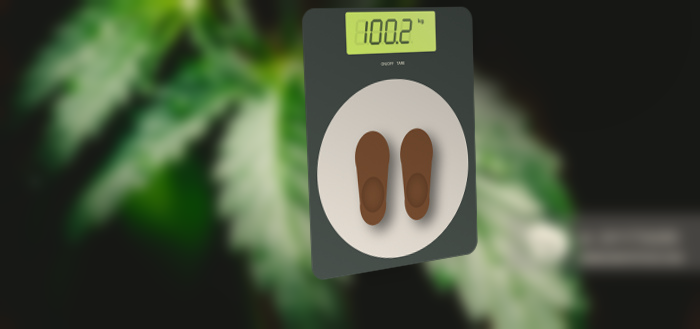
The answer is 100.2 kg
